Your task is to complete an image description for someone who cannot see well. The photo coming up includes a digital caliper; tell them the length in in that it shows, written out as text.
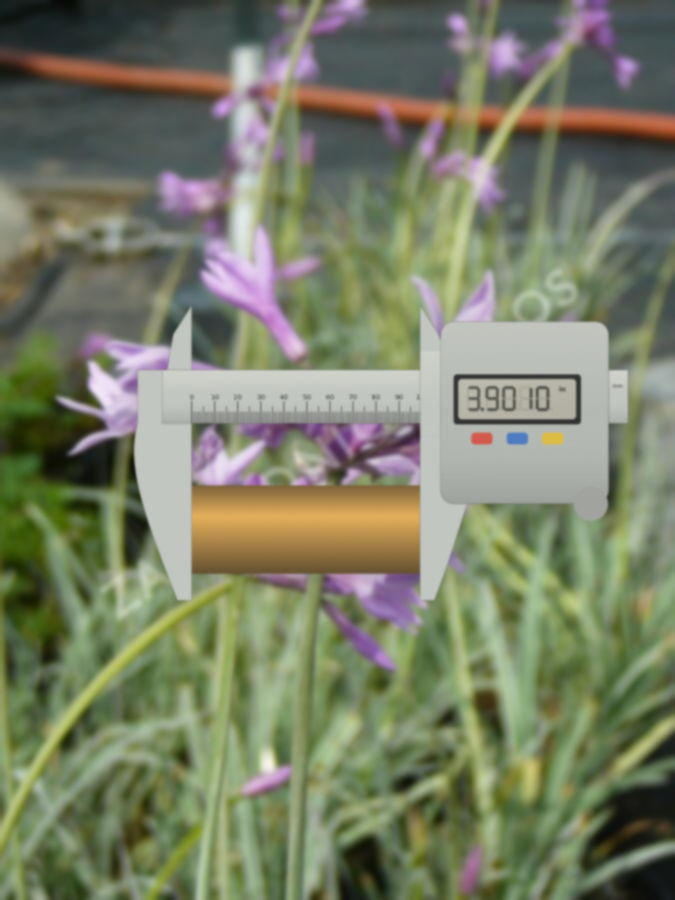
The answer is 3.9010 in
